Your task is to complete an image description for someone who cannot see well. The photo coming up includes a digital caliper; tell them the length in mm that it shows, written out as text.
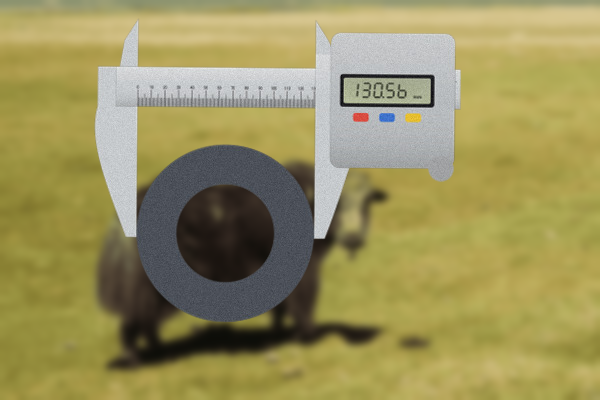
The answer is 130.56 mm
